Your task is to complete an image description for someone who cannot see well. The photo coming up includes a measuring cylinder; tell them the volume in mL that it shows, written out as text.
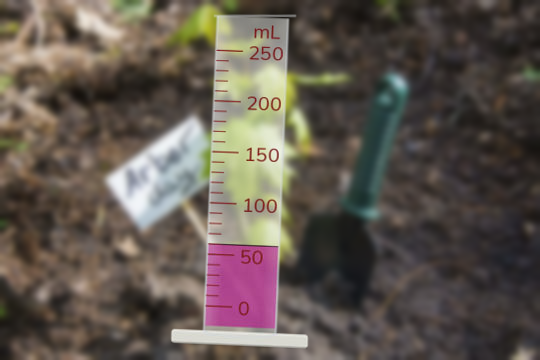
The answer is 60 mL
